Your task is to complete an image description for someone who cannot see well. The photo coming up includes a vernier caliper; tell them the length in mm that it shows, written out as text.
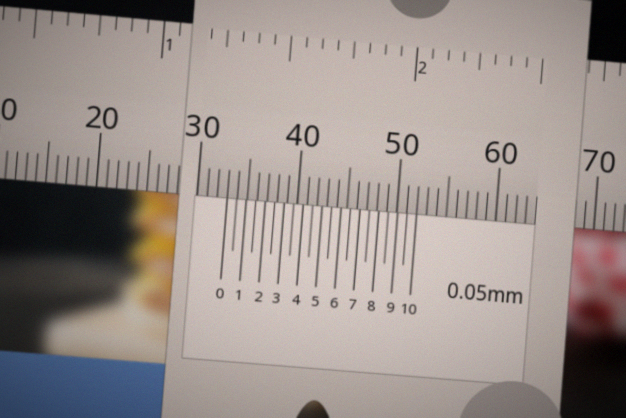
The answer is 33.0 mm
